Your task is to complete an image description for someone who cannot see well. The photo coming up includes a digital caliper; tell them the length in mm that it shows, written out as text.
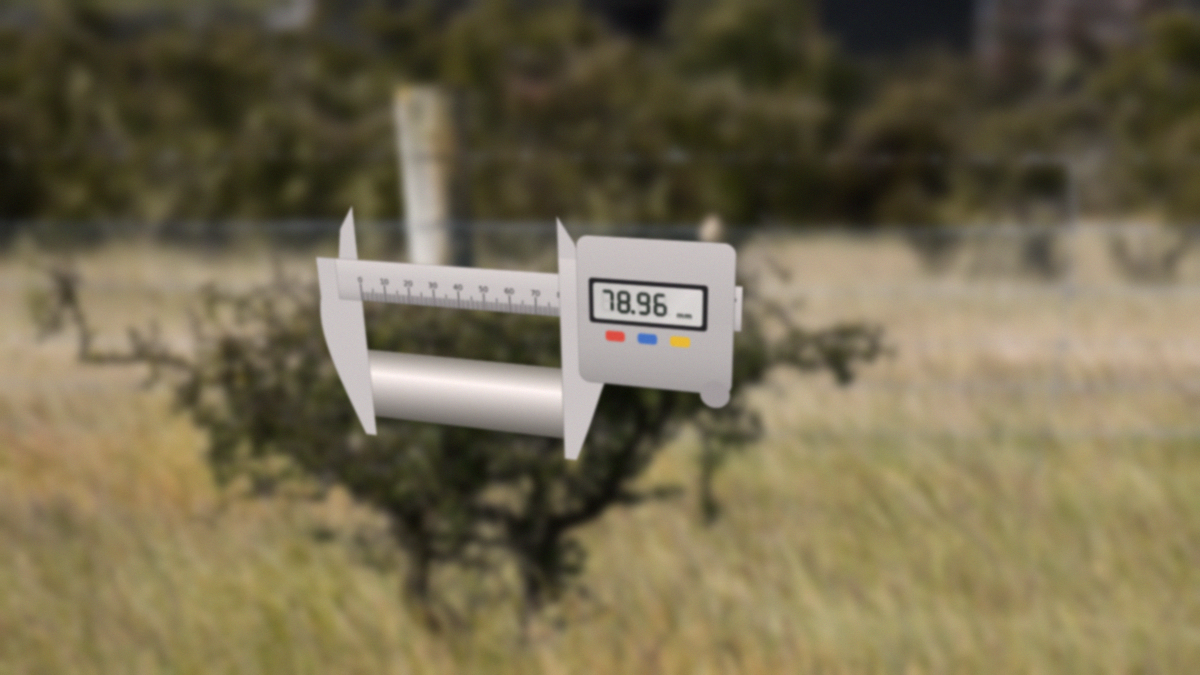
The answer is 78.96 mm
